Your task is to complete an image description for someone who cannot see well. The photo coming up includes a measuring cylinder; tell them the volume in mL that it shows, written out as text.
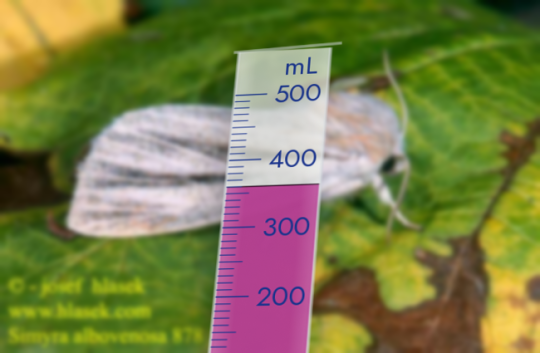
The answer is 360 mL
